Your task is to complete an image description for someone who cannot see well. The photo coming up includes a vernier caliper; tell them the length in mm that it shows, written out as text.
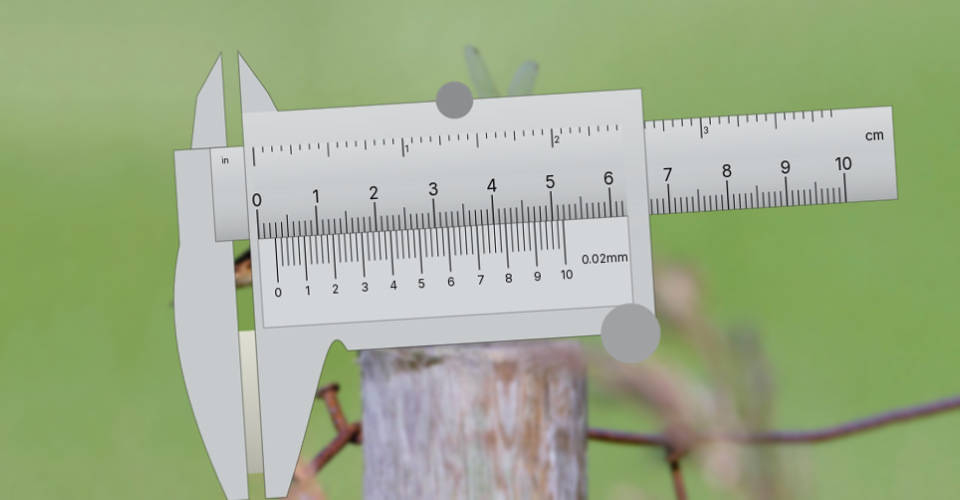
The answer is 2.8 mm
